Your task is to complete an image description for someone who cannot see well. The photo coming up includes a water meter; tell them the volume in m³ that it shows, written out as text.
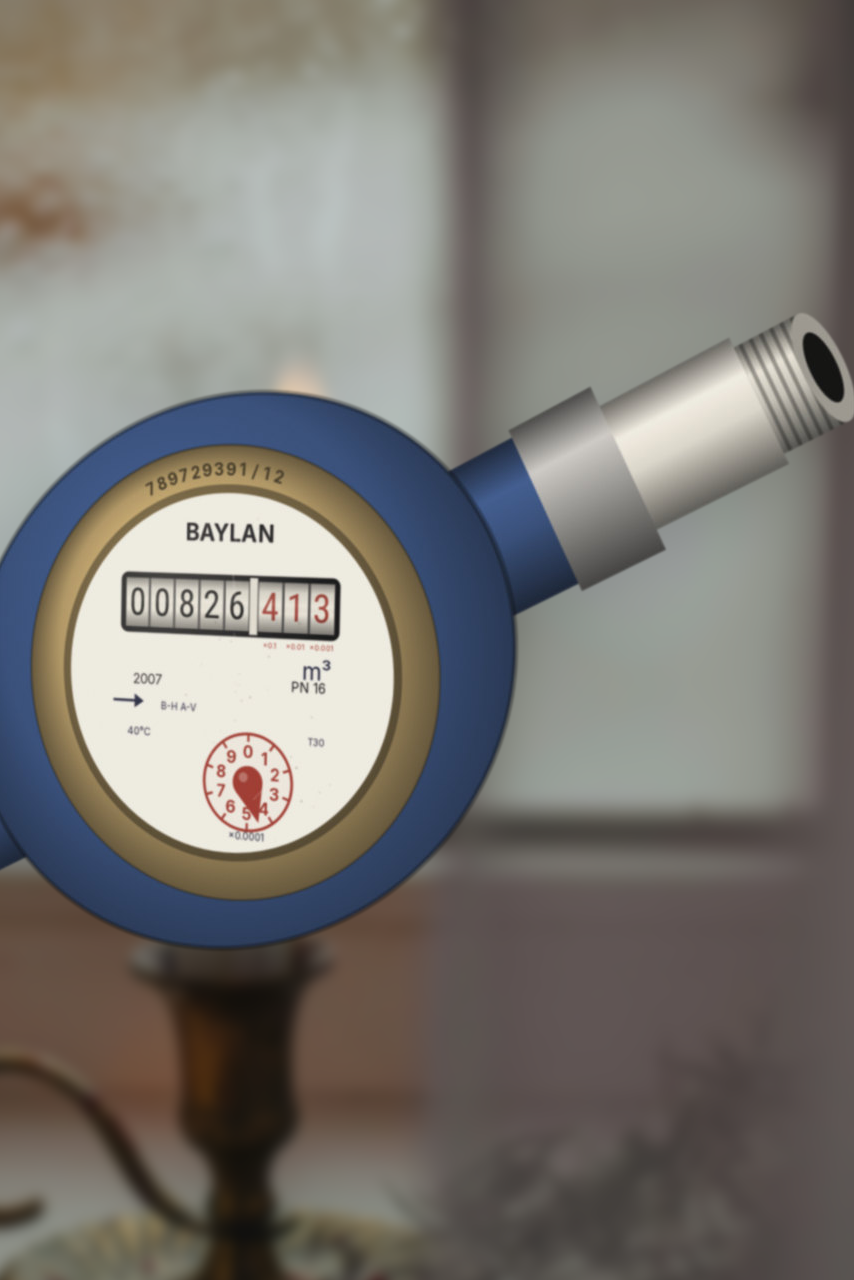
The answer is 826.4134 m³
